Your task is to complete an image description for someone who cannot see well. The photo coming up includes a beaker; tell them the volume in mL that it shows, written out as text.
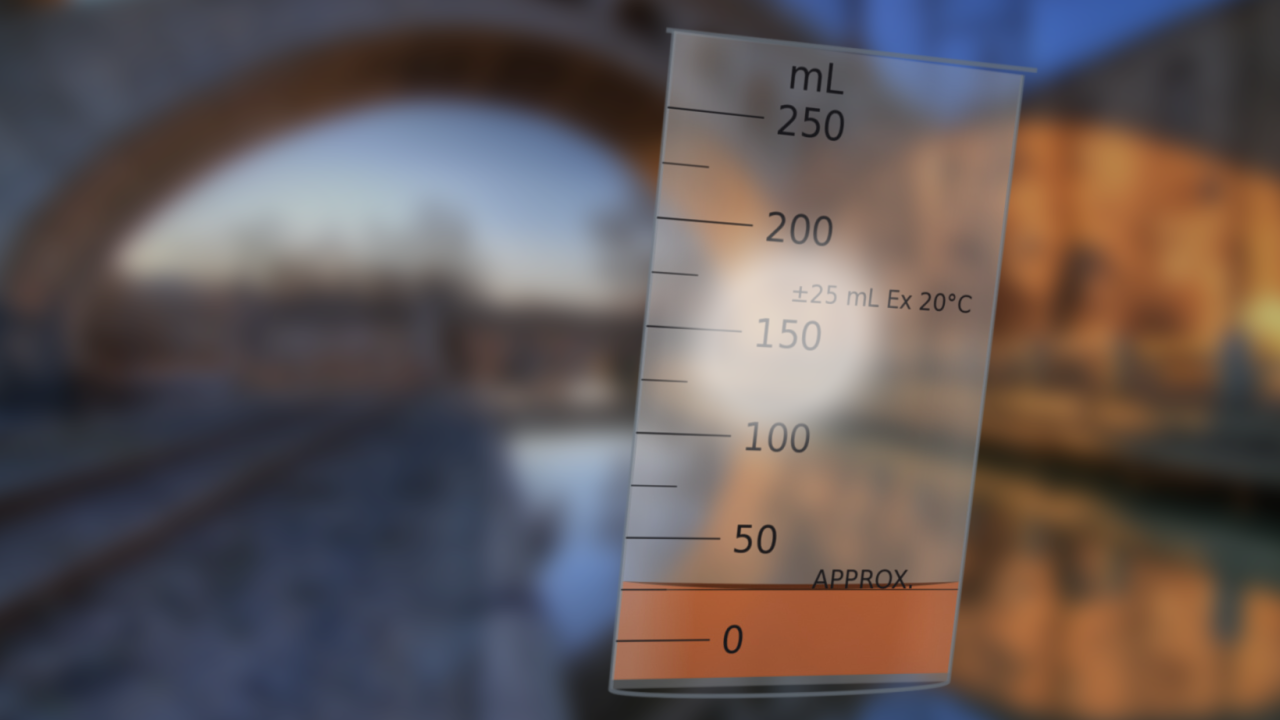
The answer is 25 mL
